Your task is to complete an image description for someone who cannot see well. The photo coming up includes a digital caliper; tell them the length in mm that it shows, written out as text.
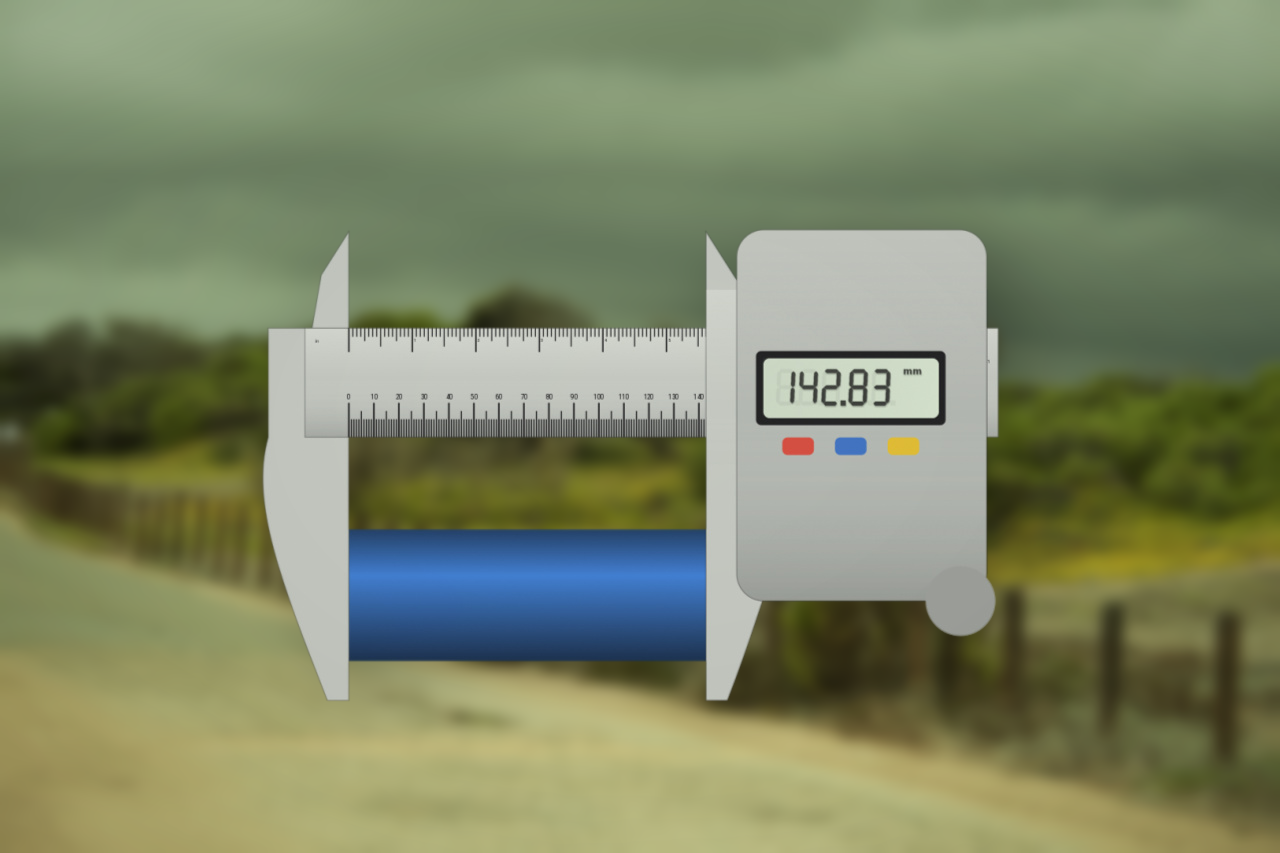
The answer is 142.83 mm
